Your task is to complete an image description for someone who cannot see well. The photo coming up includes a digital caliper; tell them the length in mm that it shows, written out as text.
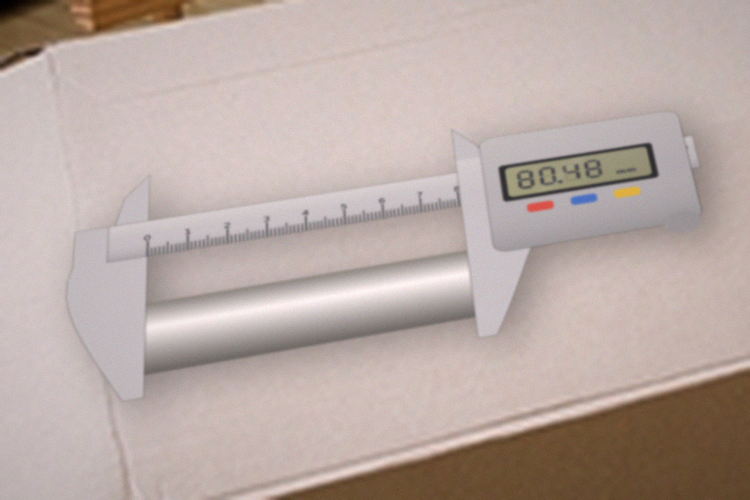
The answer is 80.48 mm
